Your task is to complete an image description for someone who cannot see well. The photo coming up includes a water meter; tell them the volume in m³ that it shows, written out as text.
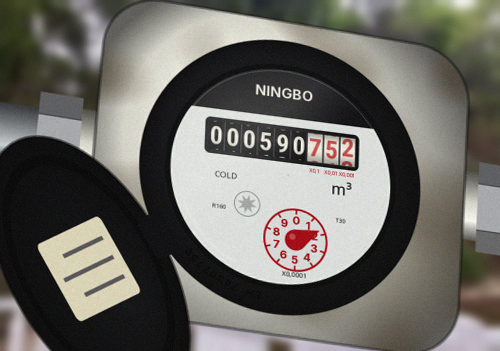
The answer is 590.7521 m³
